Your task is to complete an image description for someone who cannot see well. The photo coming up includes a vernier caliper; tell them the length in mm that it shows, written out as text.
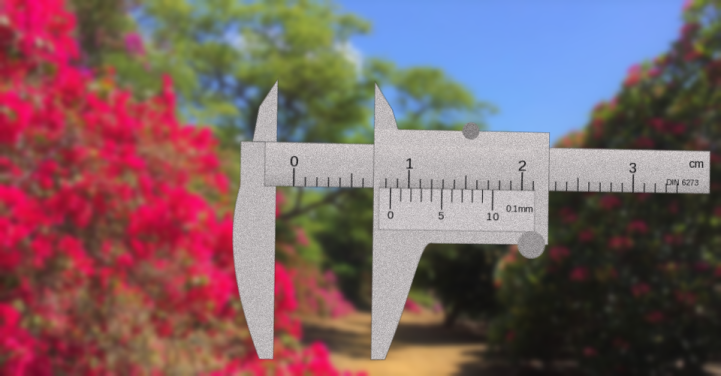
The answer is 8.4 mm
